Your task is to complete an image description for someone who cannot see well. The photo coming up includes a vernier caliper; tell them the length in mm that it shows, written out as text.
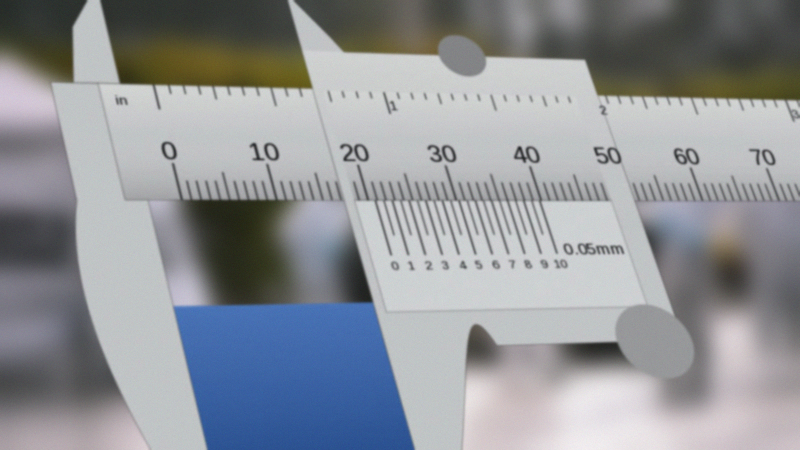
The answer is 20.8 mm
